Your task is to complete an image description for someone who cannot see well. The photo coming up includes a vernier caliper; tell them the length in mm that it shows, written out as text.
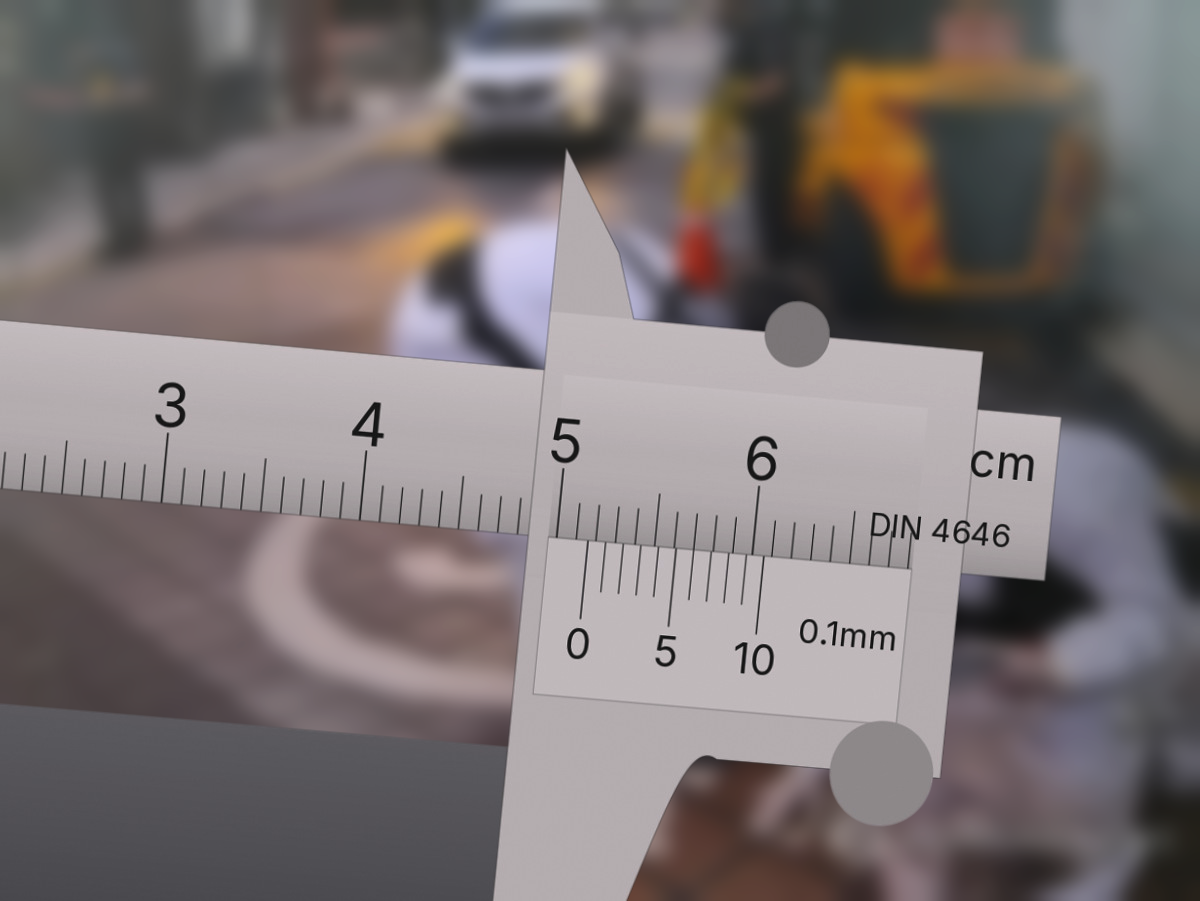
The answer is 51.6 mm
